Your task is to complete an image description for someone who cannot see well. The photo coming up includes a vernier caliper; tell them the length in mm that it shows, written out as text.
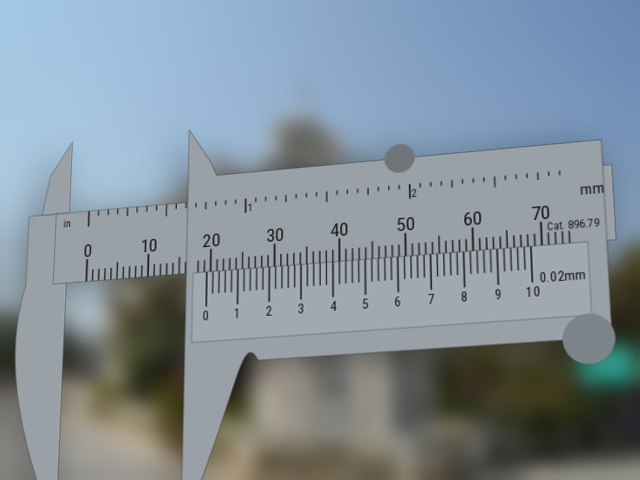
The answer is 19.4 mm
